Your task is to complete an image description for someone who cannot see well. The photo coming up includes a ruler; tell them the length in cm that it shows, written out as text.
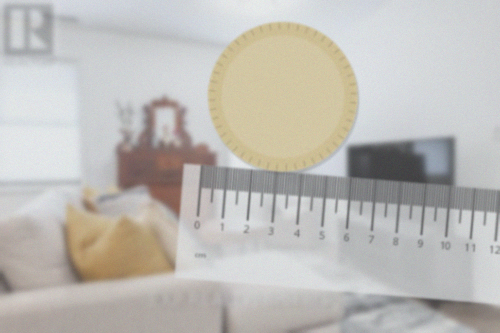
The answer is 6 cm
